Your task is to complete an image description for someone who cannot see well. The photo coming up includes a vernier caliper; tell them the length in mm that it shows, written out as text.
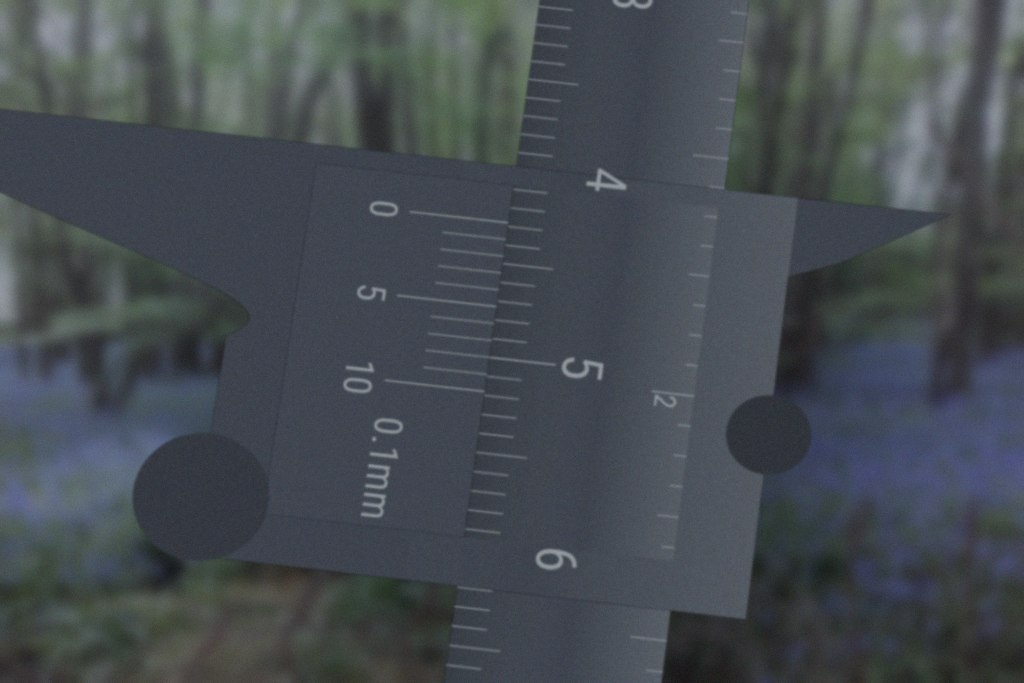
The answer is 42.8 mm
